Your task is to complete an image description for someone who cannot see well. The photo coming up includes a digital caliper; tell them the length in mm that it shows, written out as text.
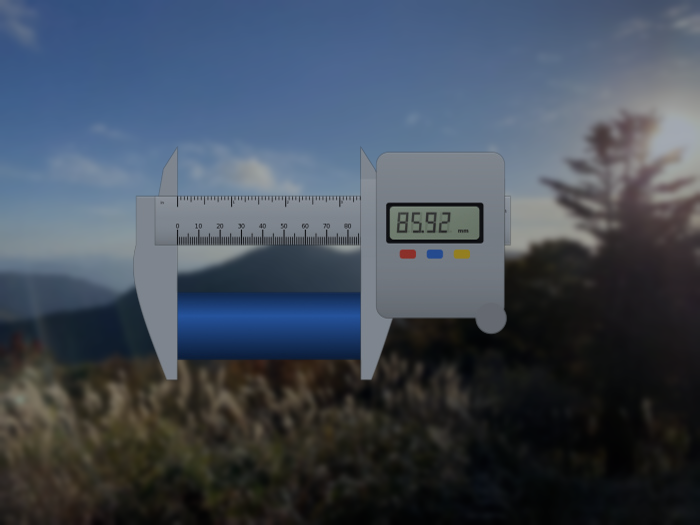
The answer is 85.92 mm
